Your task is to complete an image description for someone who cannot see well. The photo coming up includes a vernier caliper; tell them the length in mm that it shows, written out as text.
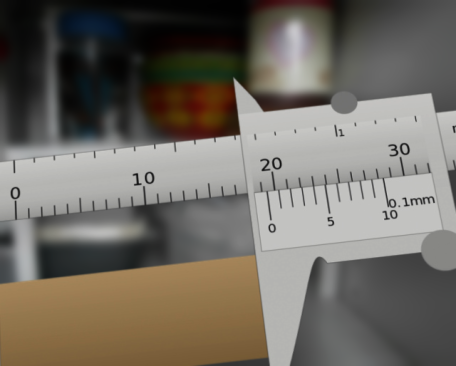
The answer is 19.4 mm
